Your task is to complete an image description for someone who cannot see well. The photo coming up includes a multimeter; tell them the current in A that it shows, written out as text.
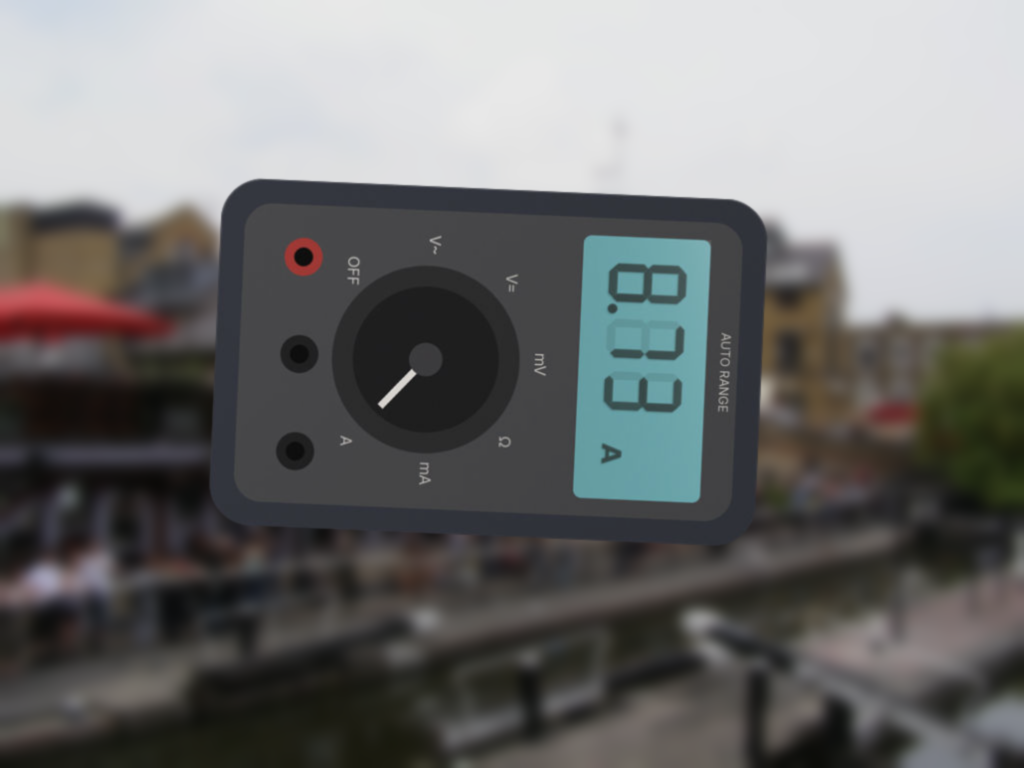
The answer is 8.73 A
